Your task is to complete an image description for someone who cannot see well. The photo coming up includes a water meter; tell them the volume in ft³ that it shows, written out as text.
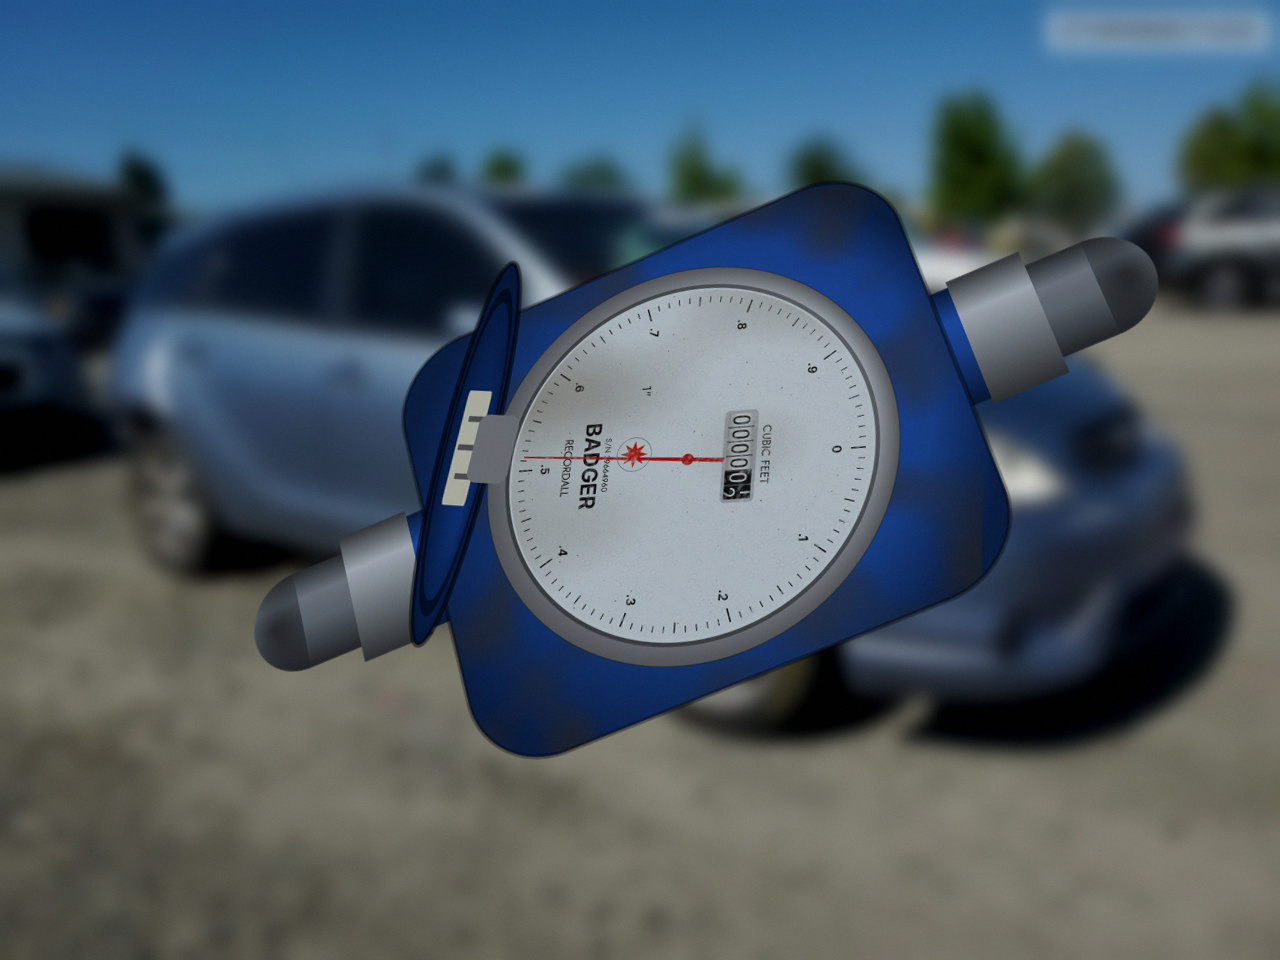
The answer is 1.51 ft³
